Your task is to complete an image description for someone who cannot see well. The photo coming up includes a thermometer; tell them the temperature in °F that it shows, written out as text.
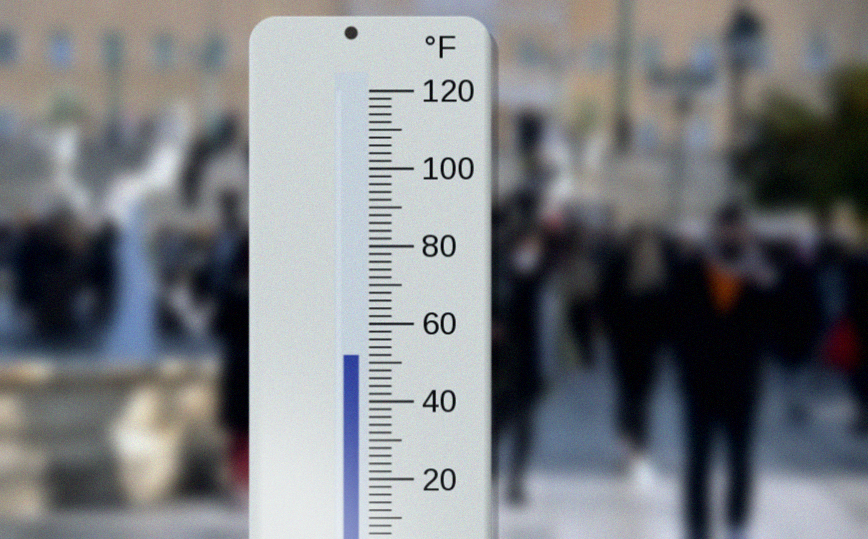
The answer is 52 °F
